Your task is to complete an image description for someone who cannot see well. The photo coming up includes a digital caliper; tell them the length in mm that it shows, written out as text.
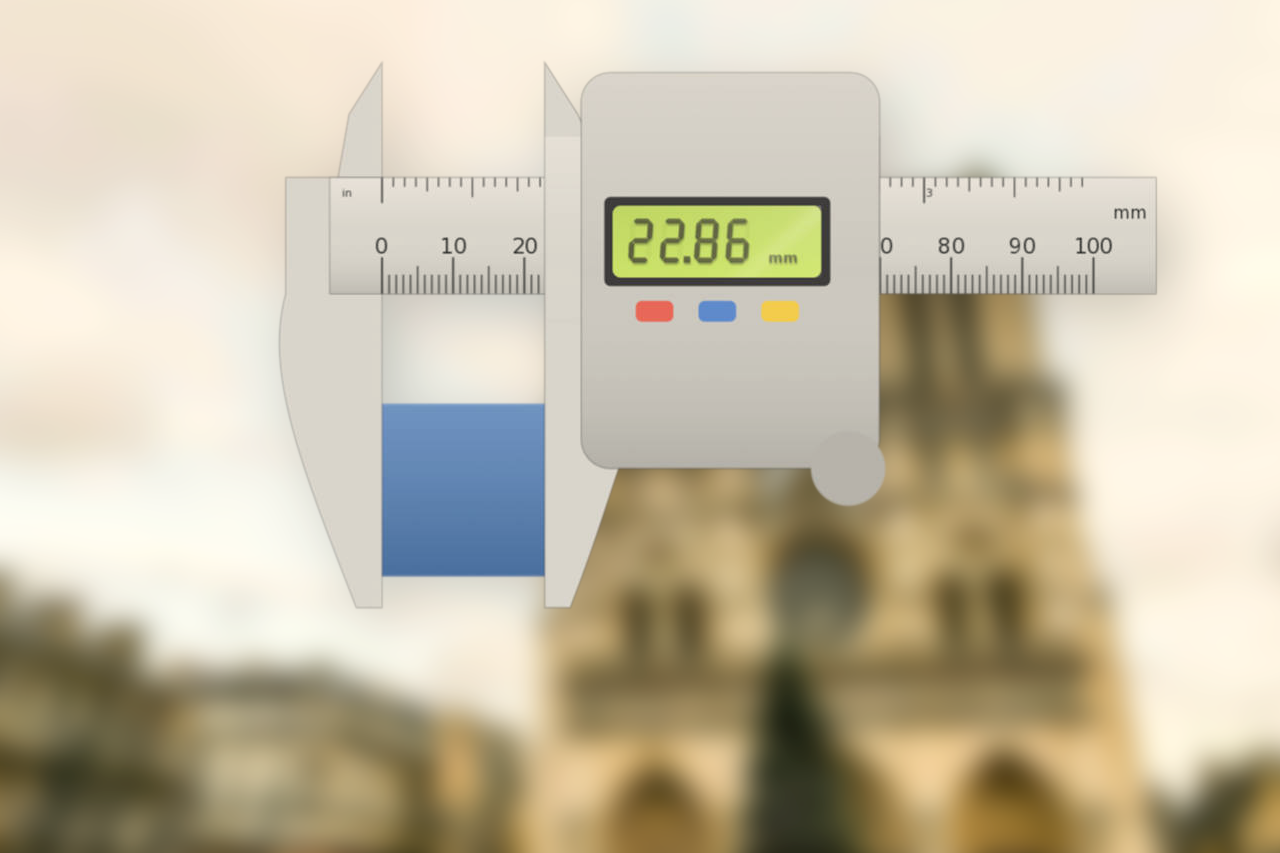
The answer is 22.86 mm
